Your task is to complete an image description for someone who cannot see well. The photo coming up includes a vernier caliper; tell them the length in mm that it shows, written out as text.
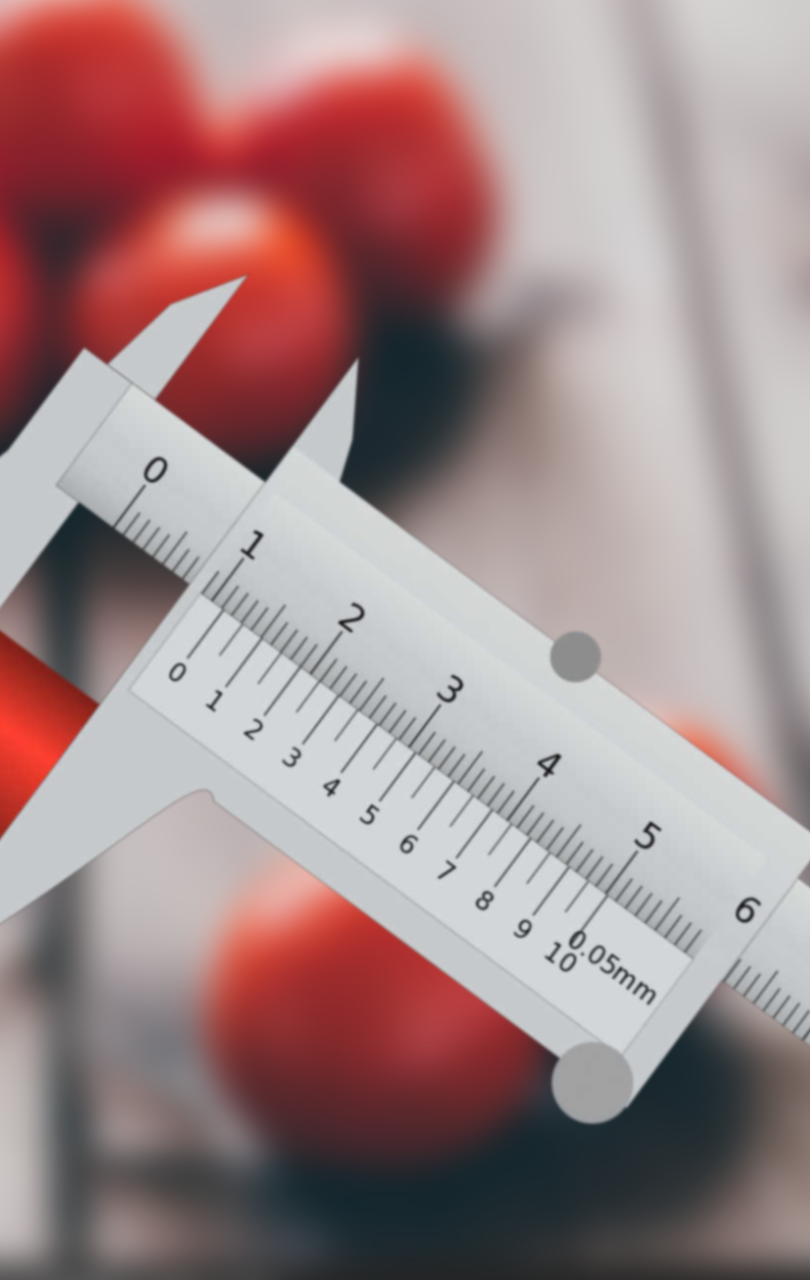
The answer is 11.2 mm
